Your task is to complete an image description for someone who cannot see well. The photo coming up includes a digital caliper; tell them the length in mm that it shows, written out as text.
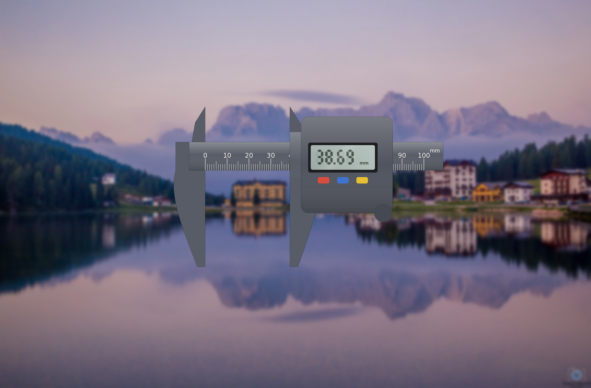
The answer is 38.69 mm
